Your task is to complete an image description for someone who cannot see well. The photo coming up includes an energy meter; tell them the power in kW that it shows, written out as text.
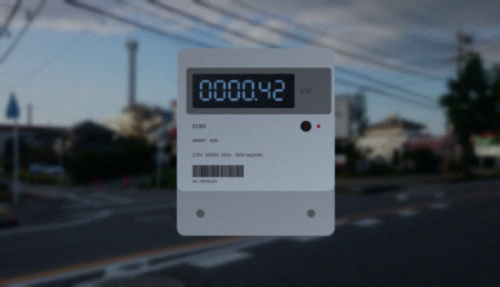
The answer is 0.42 kW
